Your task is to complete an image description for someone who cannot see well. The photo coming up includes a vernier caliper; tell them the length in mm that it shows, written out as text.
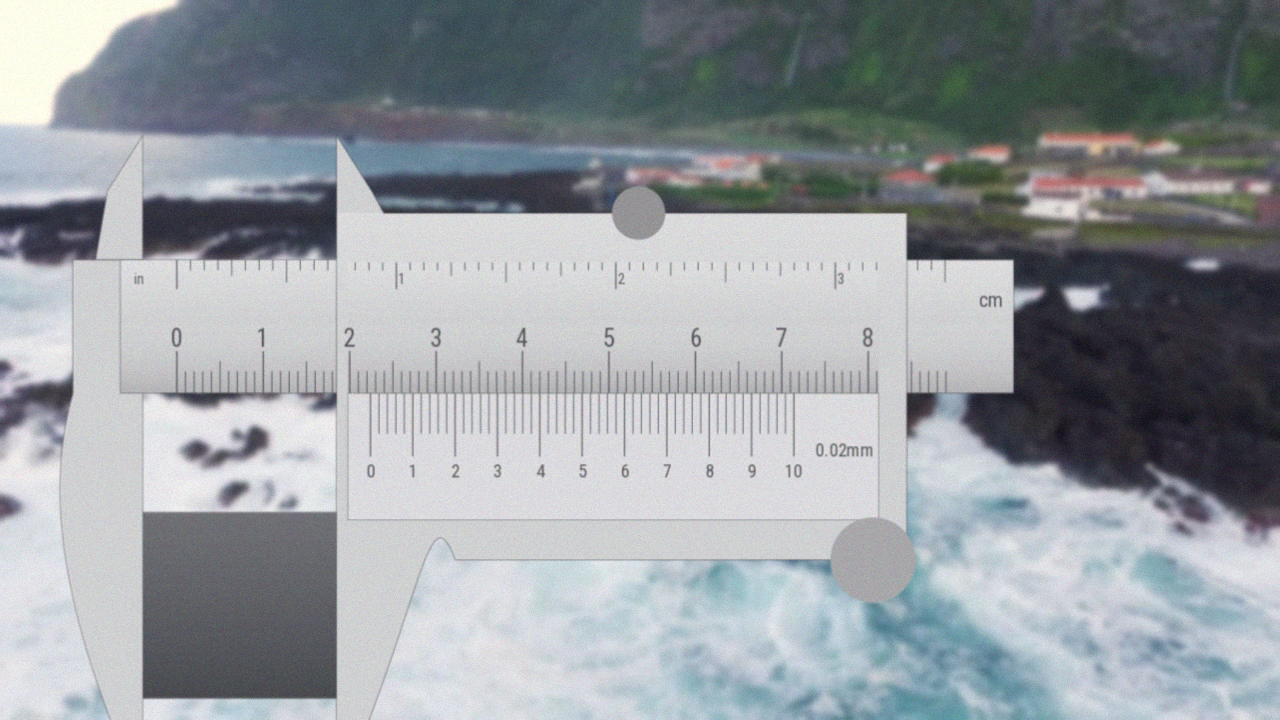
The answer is 22.4 mm
